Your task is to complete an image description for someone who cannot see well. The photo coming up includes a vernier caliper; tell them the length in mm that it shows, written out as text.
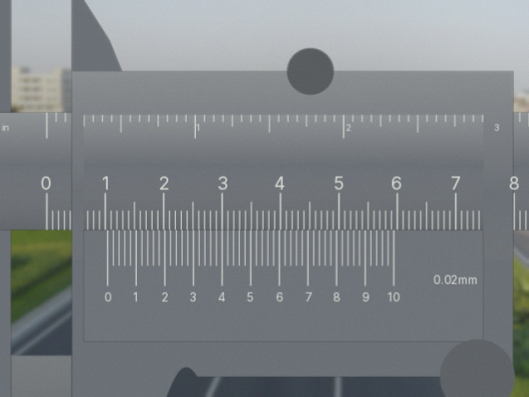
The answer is 10.4 mm
